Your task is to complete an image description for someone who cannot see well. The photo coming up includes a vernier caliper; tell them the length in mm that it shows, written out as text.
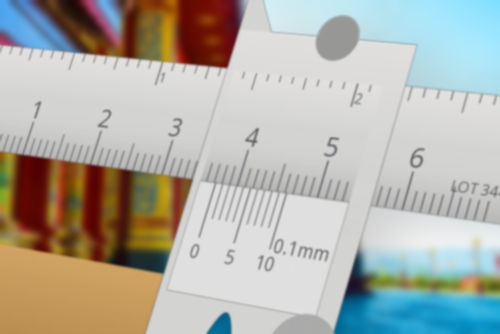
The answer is 37.2 mm
